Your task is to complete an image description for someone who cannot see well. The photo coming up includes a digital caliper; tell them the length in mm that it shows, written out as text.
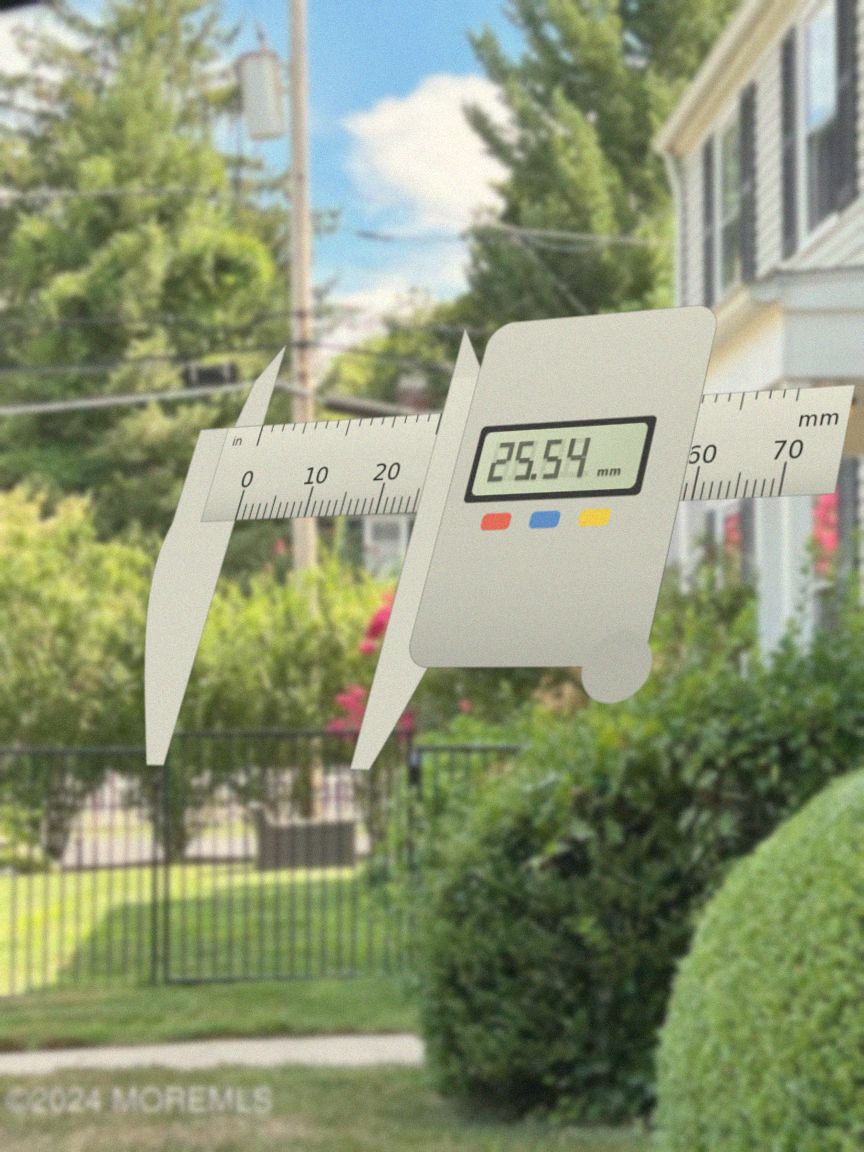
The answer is 25.54 mm
